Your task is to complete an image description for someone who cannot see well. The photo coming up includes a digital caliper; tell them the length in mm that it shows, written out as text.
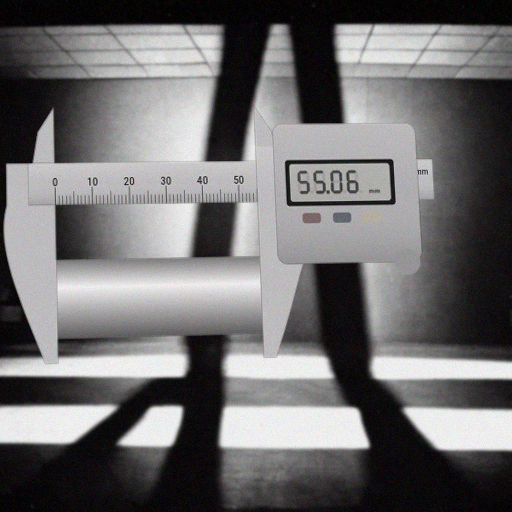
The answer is 55.06 mm
